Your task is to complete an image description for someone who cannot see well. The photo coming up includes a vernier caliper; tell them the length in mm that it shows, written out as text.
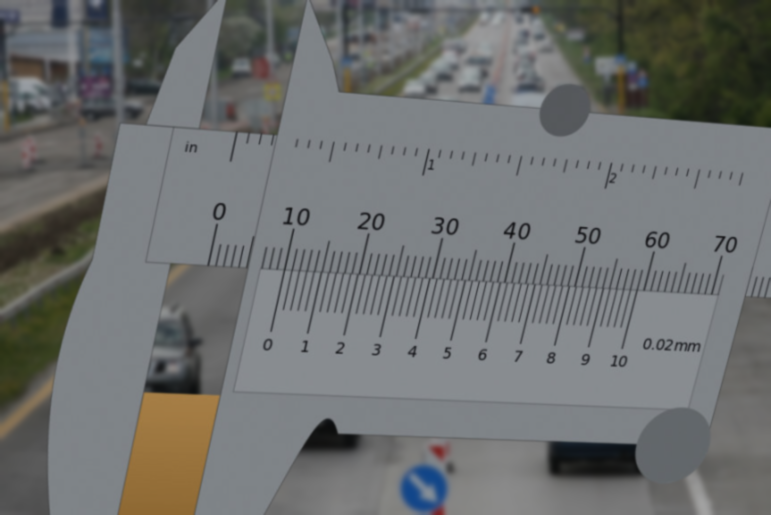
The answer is 10.0 mm
